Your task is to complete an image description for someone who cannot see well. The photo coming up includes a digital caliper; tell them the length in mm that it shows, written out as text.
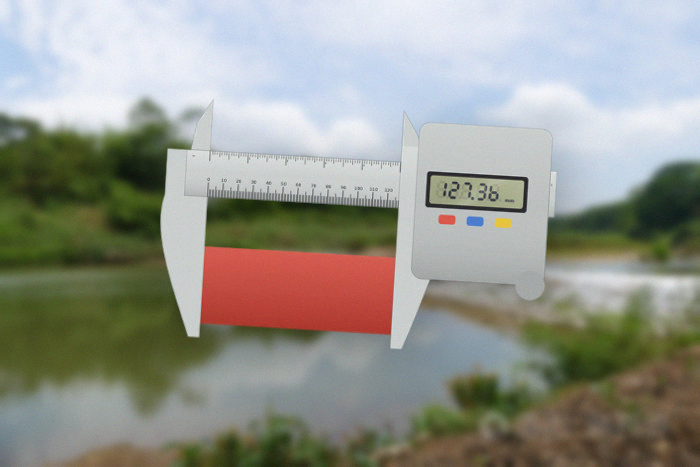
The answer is 127.36 mm
